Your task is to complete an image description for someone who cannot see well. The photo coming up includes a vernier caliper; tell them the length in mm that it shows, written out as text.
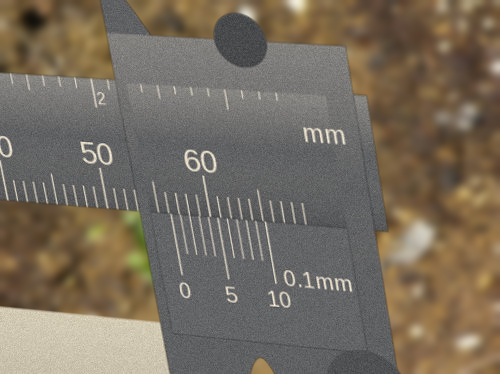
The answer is 56.2 mm
